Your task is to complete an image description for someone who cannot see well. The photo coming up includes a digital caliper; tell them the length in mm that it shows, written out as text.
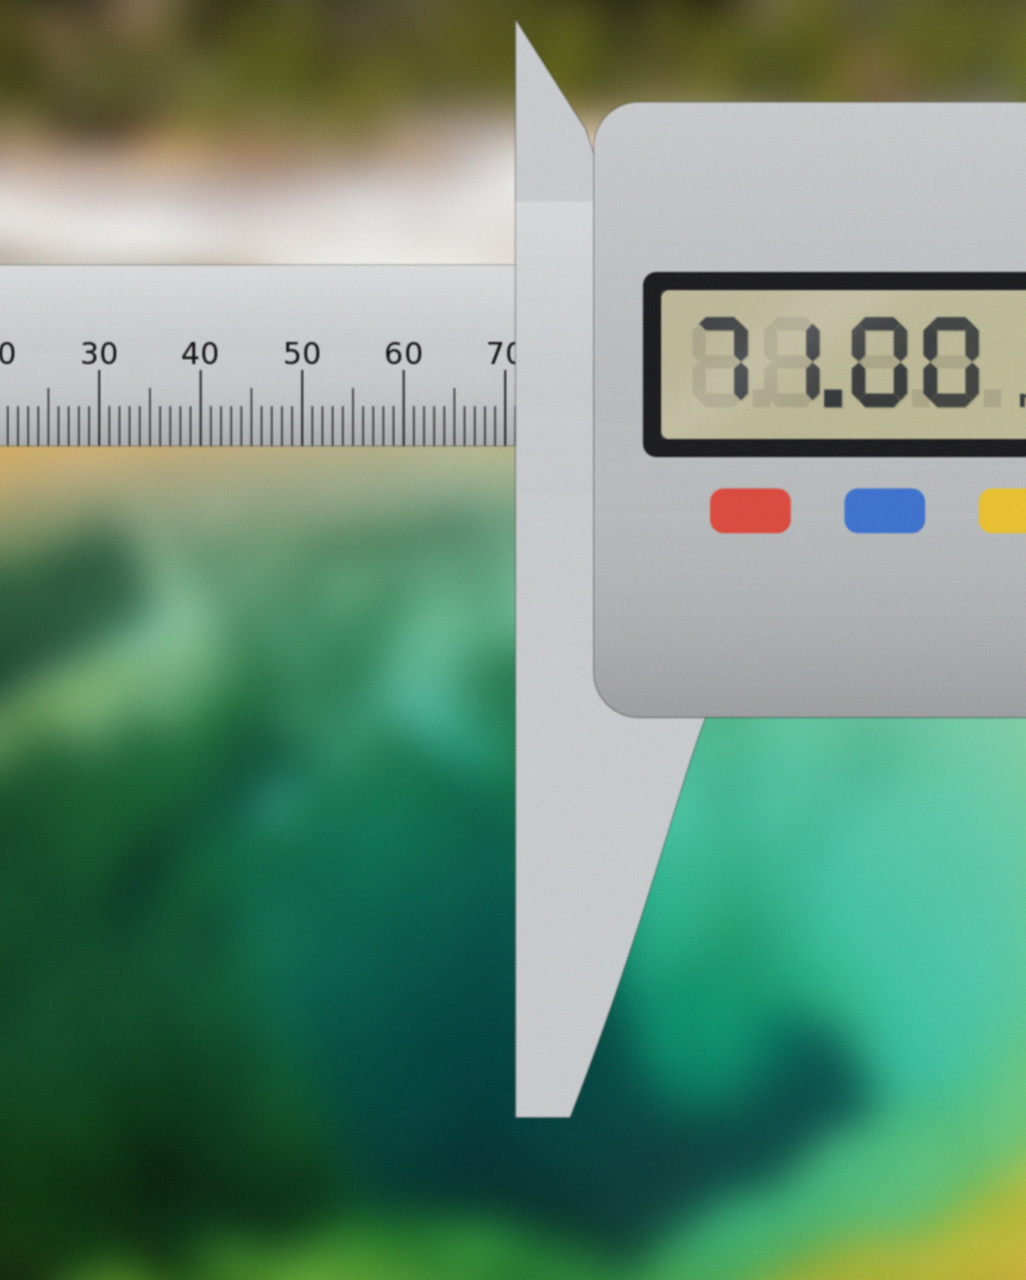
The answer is 71.00 mm
